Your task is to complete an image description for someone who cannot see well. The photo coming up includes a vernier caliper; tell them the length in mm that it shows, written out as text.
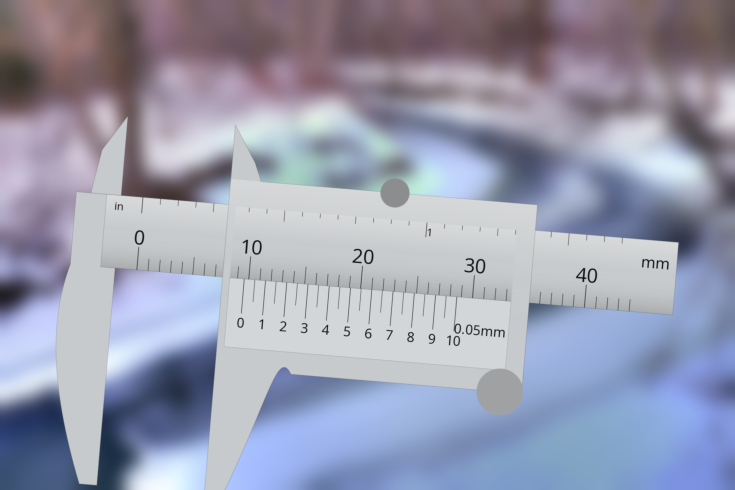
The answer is 9.6 mm
